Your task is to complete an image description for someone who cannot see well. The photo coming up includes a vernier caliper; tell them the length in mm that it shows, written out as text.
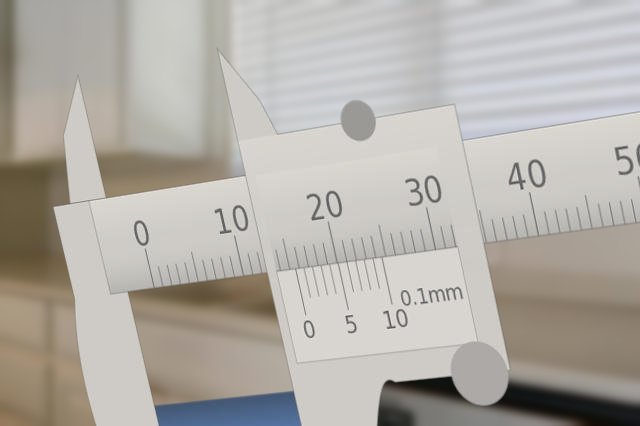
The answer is 15.6 mm
